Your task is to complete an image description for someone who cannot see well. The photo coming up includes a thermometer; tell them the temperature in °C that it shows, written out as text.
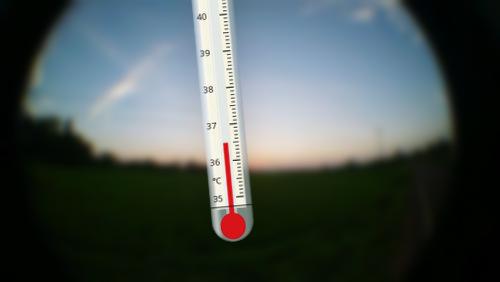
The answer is 36.5 °C
